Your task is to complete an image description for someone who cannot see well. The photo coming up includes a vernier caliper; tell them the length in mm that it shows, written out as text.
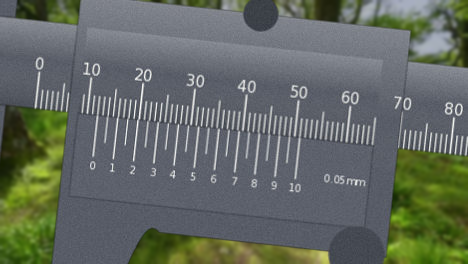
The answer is 12.0 mm
